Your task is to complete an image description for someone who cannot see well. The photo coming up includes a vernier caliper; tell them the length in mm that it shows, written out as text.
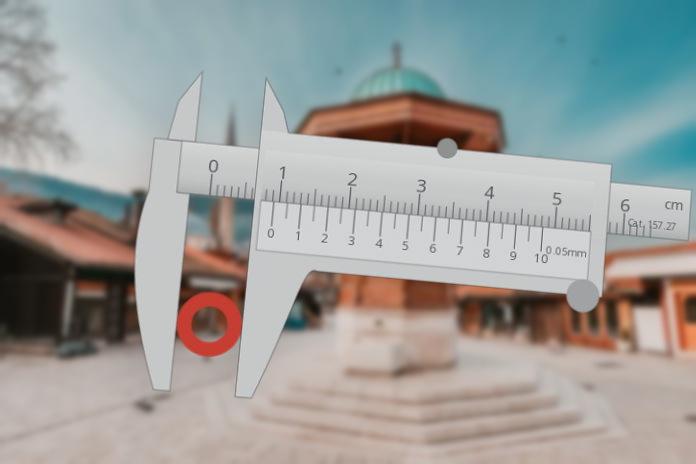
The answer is 9.2 mm
